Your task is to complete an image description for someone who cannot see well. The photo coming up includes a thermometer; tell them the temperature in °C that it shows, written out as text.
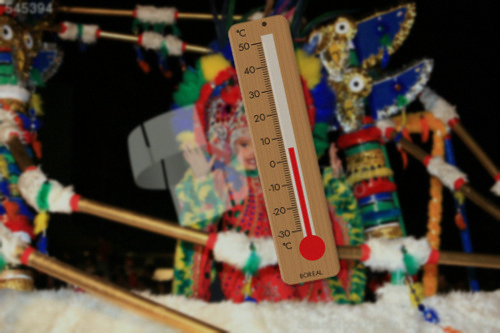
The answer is 5 °C
